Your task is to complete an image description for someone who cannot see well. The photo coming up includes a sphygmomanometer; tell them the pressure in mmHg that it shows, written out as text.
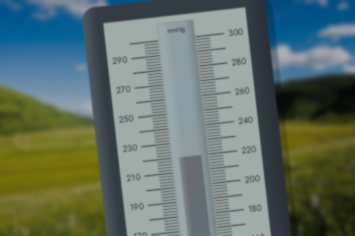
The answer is 220 mmHg
